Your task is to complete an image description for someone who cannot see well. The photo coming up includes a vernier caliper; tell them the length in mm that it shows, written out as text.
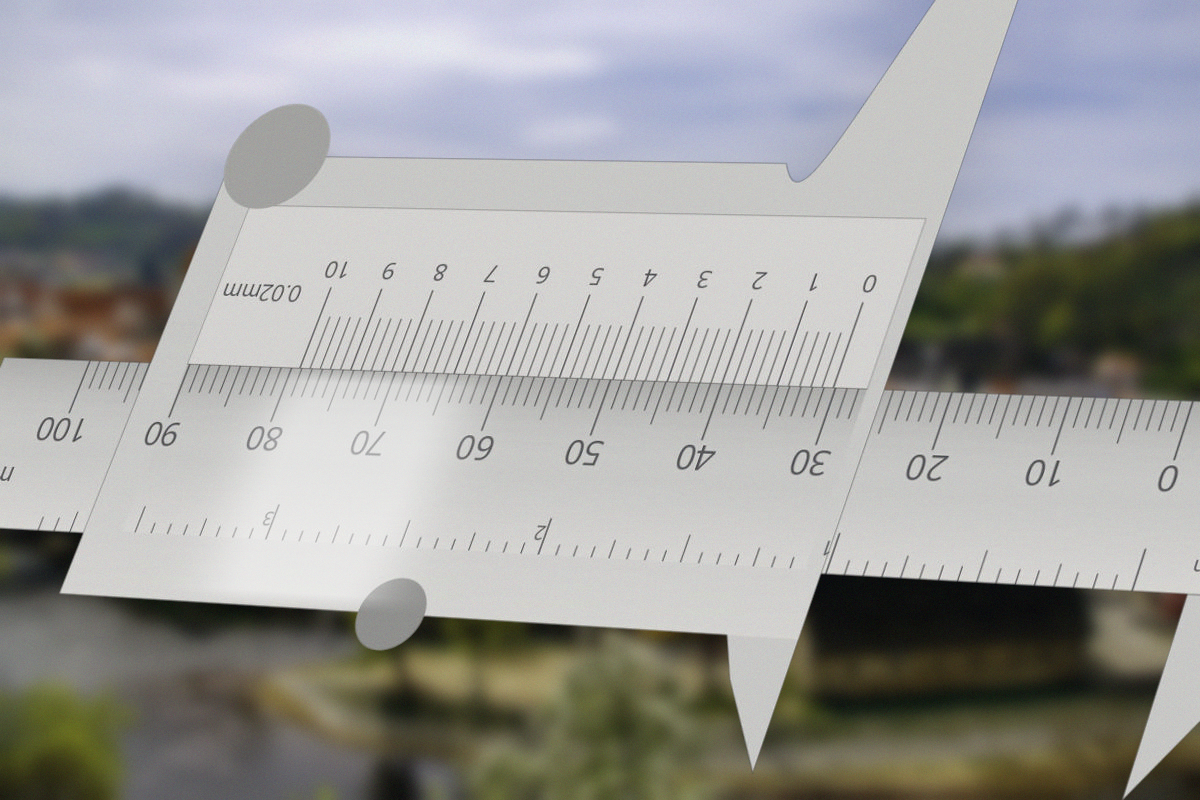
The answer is 30.2 mm
